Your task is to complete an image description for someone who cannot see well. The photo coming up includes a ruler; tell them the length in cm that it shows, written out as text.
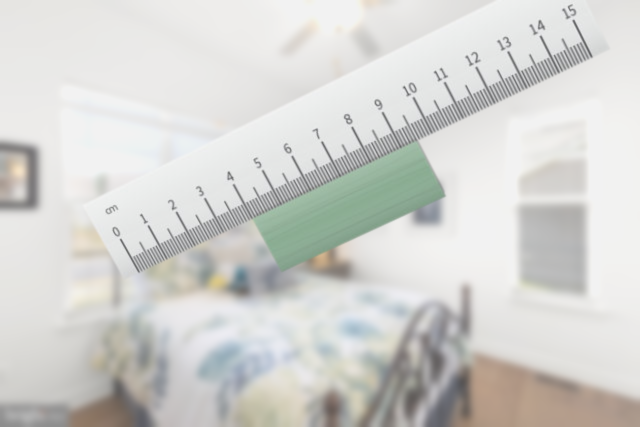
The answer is 5.5 cm
